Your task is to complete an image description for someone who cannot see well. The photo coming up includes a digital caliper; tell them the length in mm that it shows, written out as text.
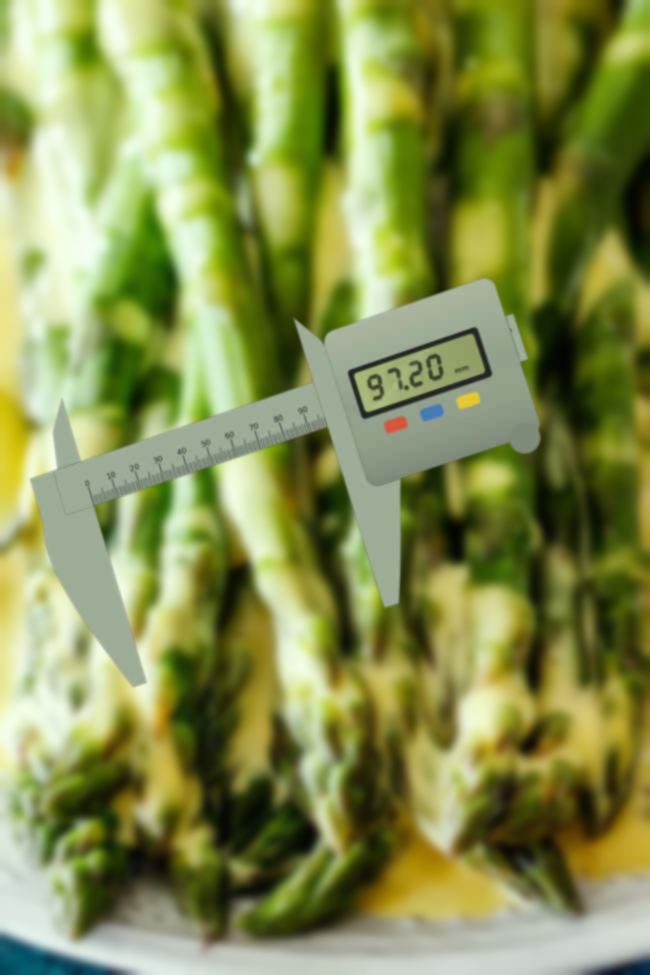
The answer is 97.20 mm
